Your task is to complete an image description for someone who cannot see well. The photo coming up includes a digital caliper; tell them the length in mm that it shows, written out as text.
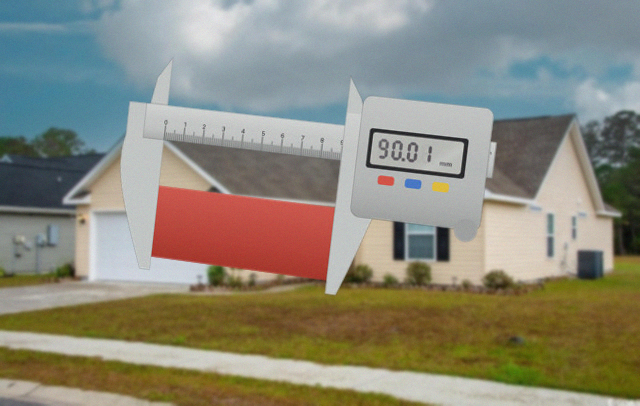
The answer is 90.01 mm
